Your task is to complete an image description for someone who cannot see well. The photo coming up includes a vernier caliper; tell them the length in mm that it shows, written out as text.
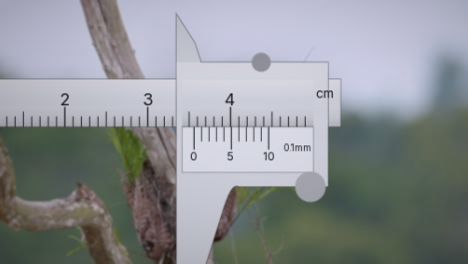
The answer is 35.6 mm
